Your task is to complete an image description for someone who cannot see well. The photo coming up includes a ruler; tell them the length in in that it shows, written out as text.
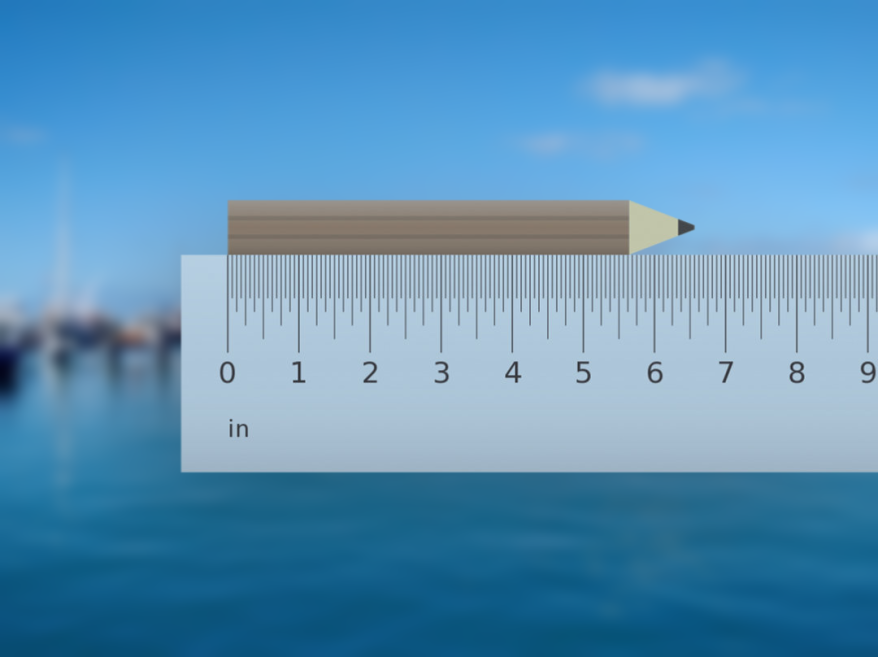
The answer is 6.5625 in
